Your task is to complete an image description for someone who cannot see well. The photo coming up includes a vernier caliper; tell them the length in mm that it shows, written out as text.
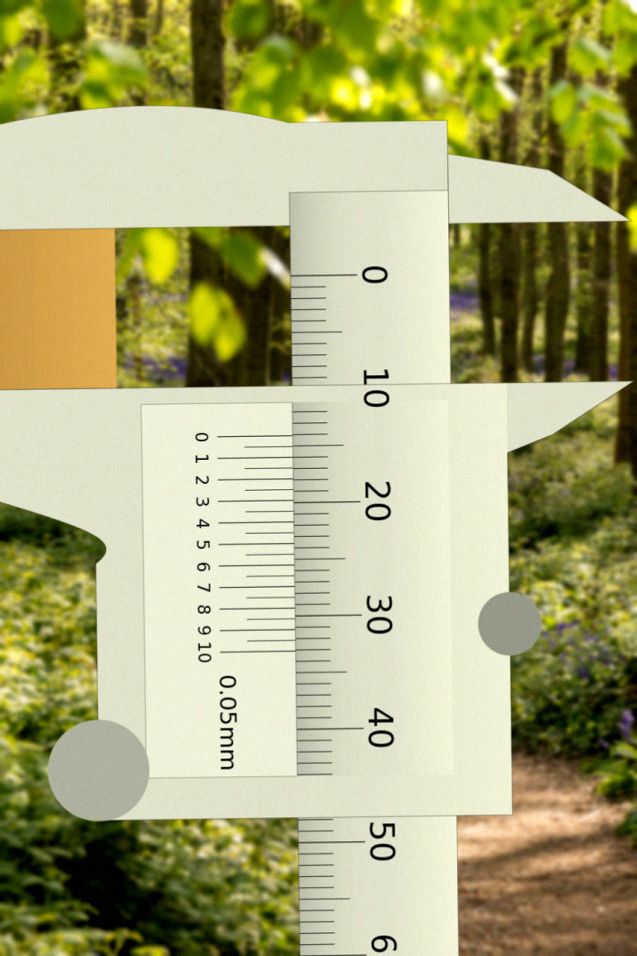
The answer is 14.1 mm
